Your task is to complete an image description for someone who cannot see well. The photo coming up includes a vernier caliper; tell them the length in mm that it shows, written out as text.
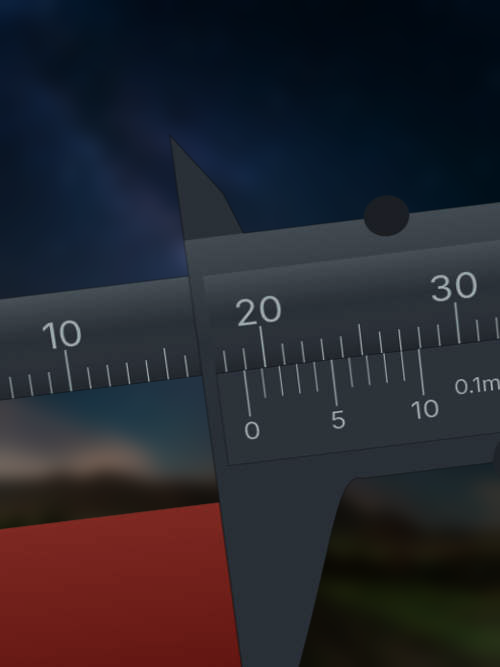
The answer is 18.9 mm
